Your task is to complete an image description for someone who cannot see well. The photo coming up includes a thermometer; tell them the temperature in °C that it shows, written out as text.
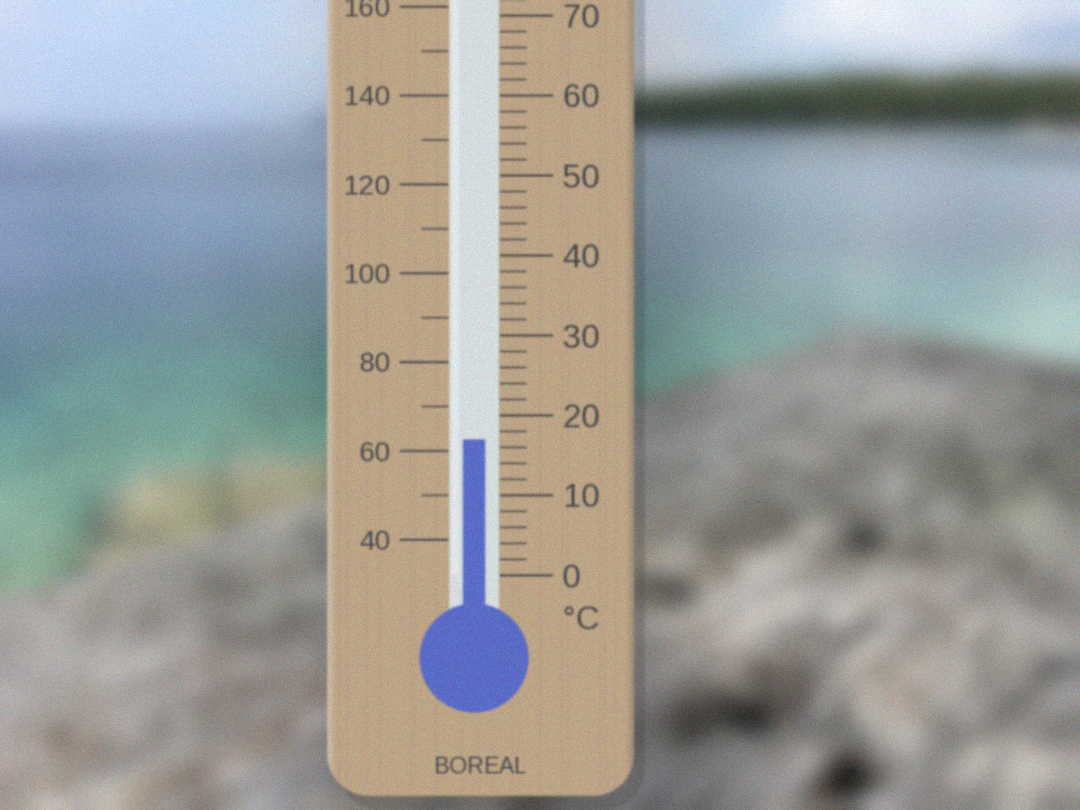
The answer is 17 °C
